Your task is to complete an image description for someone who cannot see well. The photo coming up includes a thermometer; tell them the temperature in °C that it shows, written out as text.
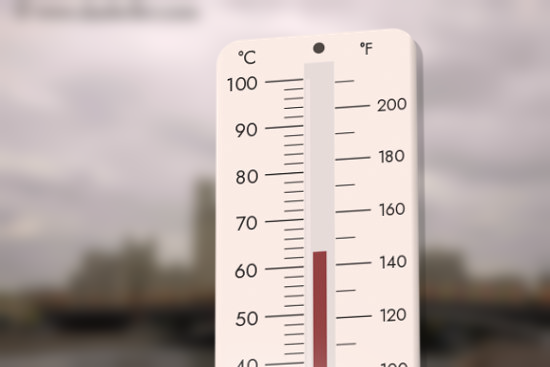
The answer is 63 °C
